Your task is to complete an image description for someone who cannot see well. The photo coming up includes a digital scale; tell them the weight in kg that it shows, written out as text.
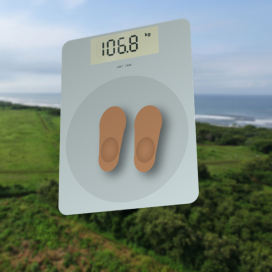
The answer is 106.8 kg
